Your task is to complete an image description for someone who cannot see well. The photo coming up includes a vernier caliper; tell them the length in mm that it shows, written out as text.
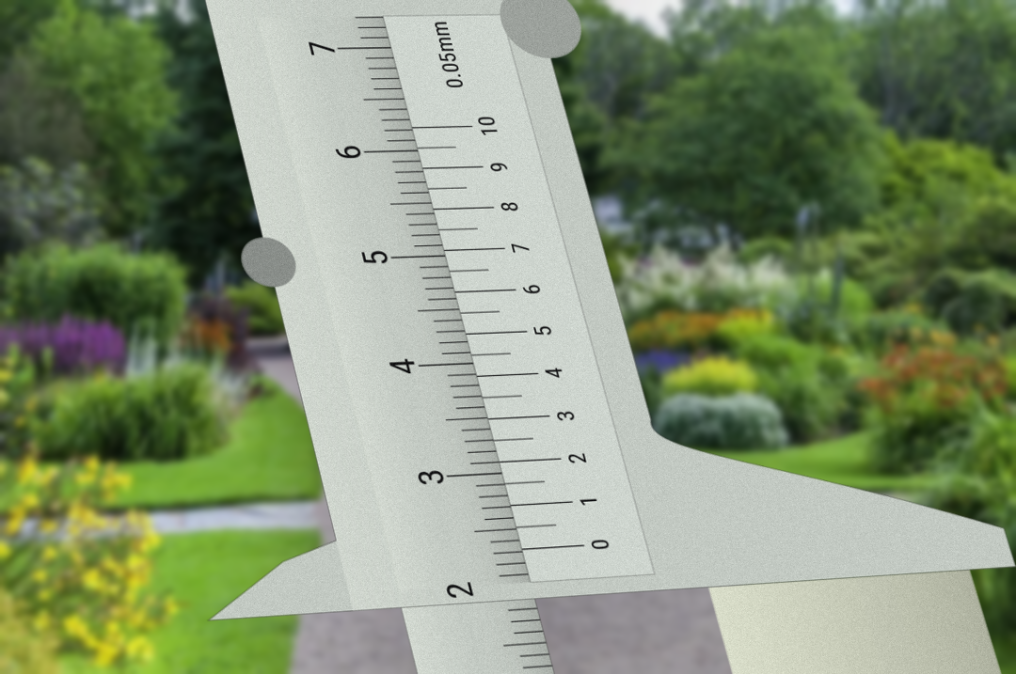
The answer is 23.2 mm
